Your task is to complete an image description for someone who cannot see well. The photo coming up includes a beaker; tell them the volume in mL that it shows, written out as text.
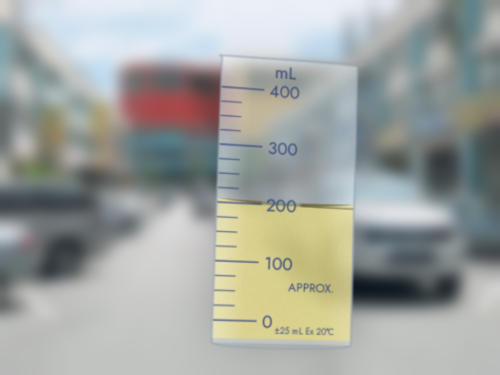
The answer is 200 mL
